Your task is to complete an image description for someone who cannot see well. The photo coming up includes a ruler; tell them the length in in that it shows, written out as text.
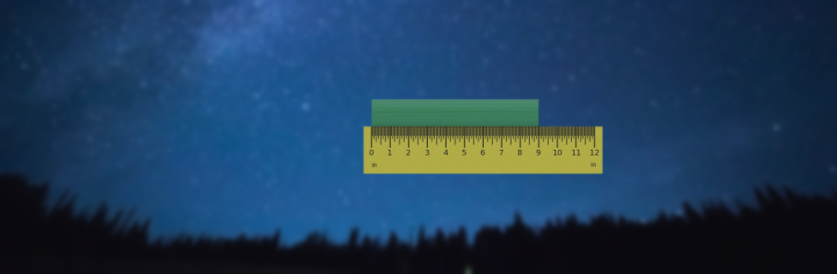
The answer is 9 in
